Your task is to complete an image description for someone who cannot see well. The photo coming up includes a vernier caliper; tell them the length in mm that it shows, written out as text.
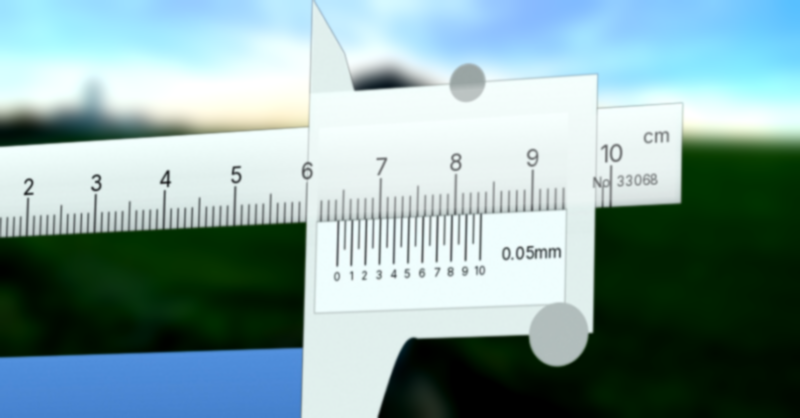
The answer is 64.4 mm
